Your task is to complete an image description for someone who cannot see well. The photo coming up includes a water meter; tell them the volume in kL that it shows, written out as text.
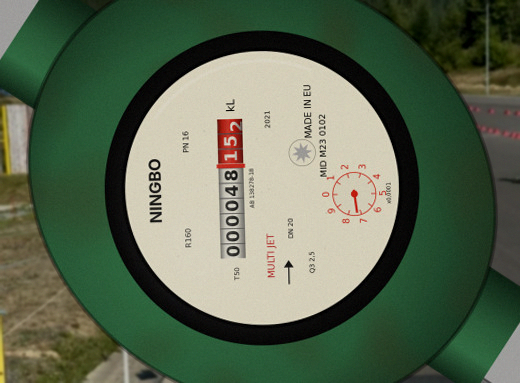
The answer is 48.1517 kL
